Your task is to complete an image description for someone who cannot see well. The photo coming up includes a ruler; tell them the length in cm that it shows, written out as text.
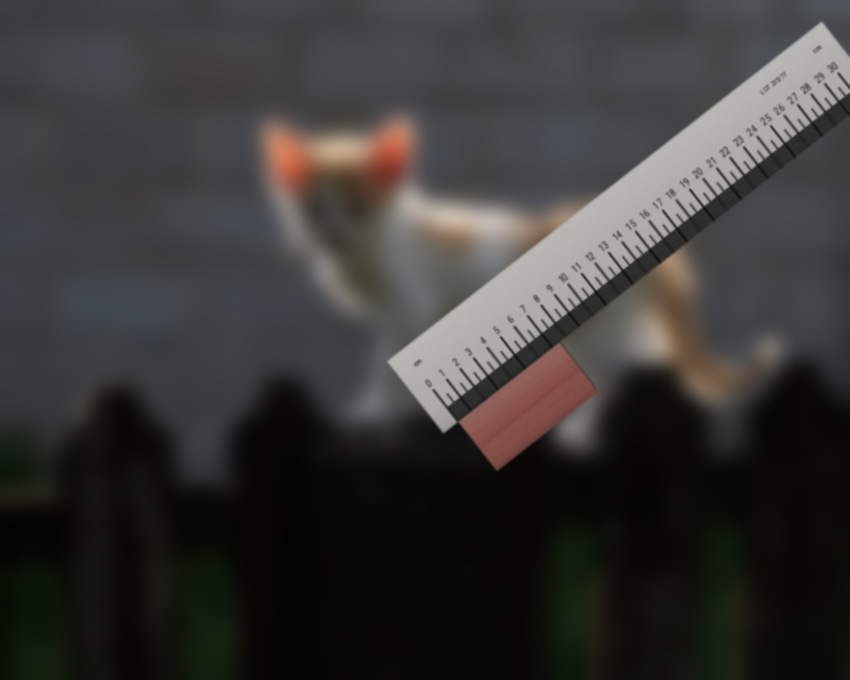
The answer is 7.5 cm
